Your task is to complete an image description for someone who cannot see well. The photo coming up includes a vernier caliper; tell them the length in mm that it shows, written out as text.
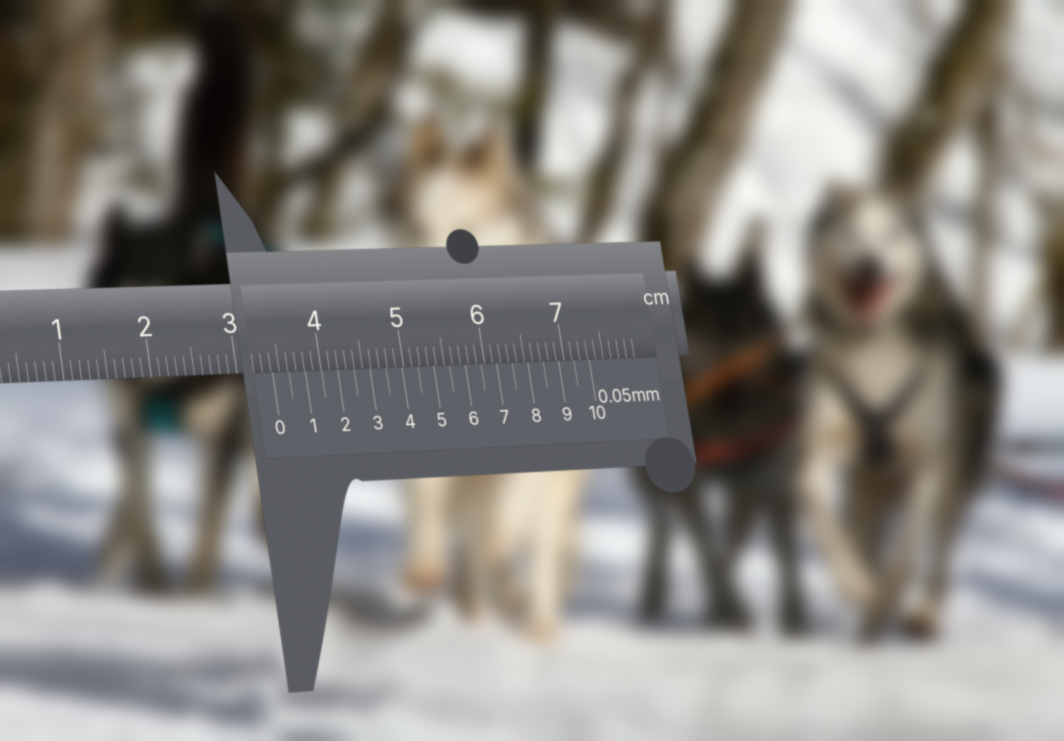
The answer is 34.2 mm
